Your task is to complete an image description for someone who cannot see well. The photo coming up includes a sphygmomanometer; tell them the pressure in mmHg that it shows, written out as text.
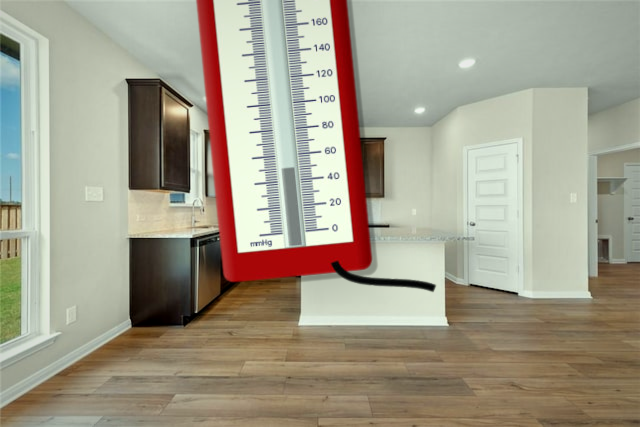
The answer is 50 mmHg
